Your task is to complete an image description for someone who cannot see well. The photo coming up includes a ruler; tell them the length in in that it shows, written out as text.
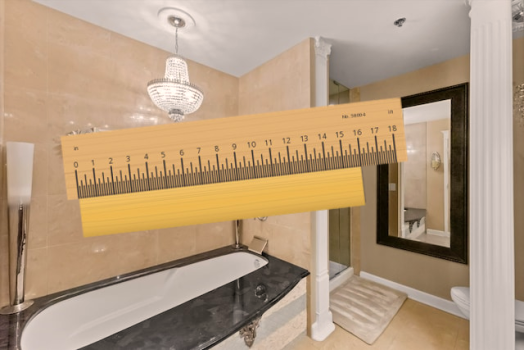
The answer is 16 in
